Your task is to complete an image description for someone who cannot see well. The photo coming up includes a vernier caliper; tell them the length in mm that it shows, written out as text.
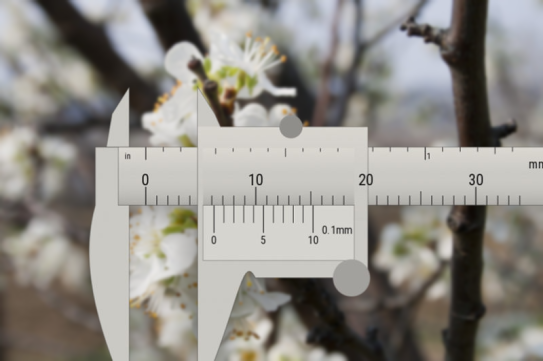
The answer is 6.2 mm
